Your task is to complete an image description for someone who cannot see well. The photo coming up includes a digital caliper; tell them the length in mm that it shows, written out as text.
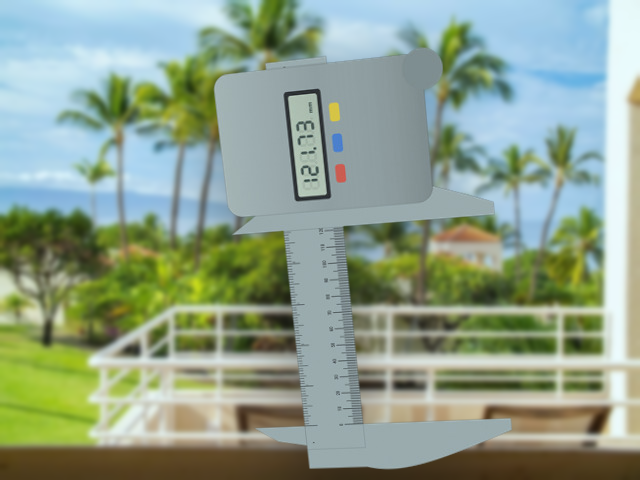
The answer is 121.73 mm
